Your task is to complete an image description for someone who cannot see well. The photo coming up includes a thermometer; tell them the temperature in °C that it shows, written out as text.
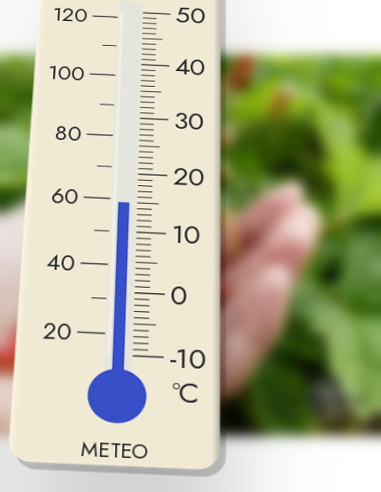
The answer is 15 °C
